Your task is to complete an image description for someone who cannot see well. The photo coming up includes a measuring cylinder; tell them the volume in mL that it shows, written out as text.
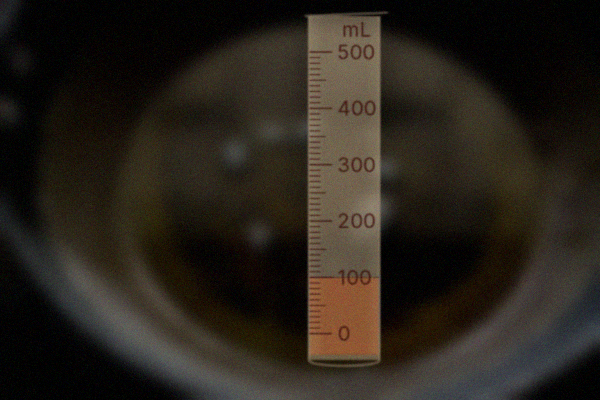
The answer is 100 mL
